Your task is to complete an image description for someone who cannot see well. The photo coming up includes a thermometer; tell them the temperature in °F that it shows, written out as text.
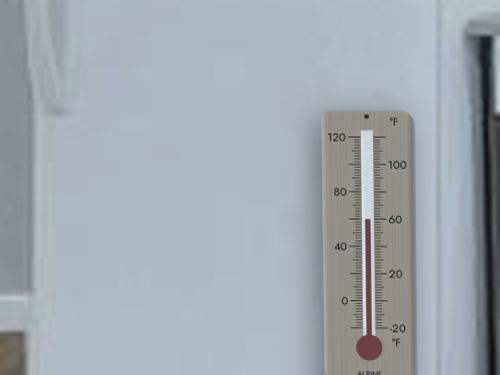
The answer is 60 °F
